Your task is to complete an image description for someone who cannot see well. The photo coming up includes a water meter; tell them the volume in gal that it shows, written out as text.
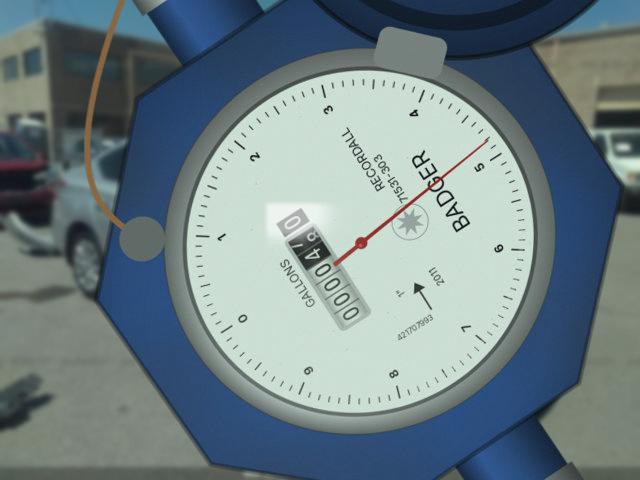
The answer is 474.8 gal
